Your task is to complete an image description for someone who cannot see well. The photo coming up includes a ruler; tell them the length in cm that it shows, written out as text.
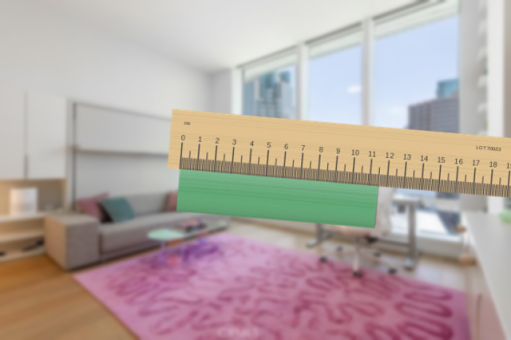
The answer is 11.5 cm
